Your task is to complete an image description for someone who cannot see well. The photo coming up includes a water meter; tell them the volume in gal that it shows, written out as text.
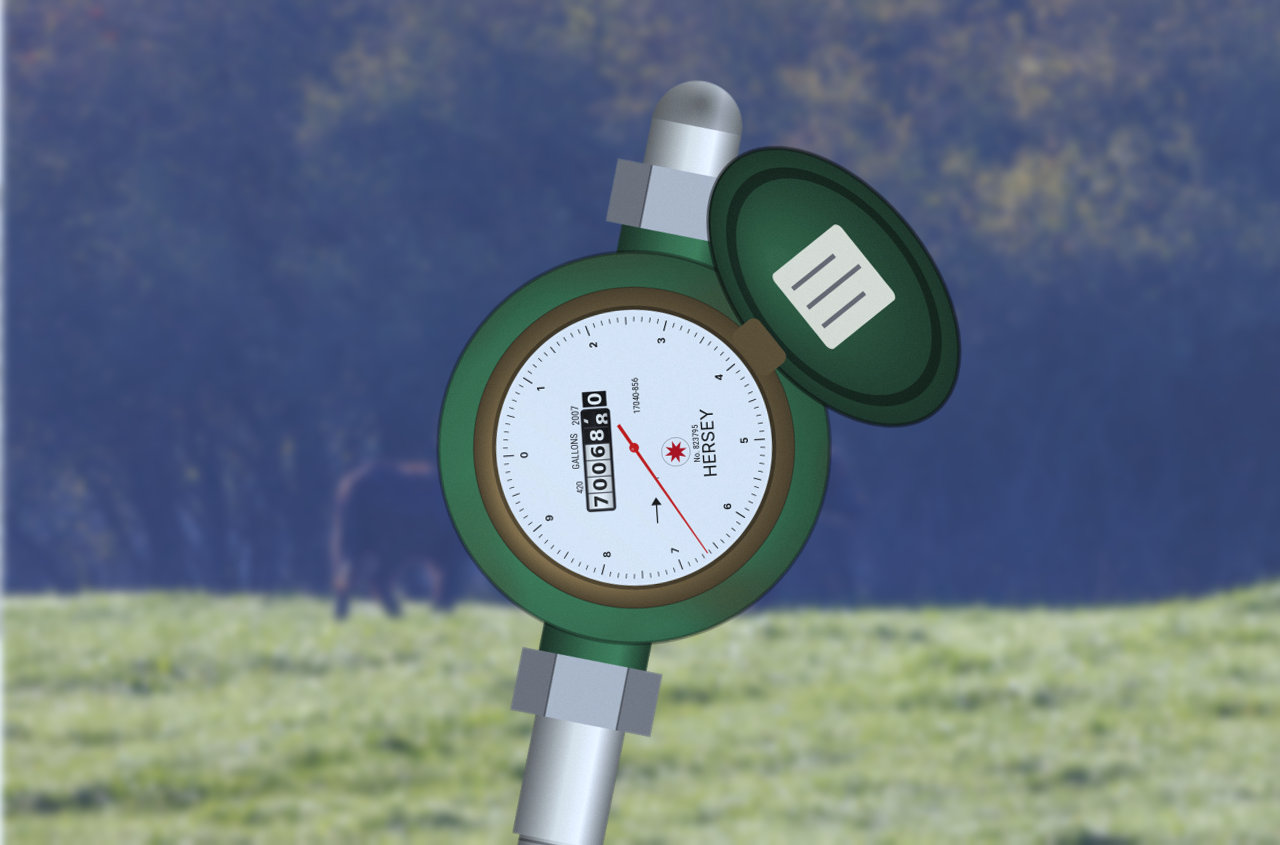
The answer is 7006876.6 gal
